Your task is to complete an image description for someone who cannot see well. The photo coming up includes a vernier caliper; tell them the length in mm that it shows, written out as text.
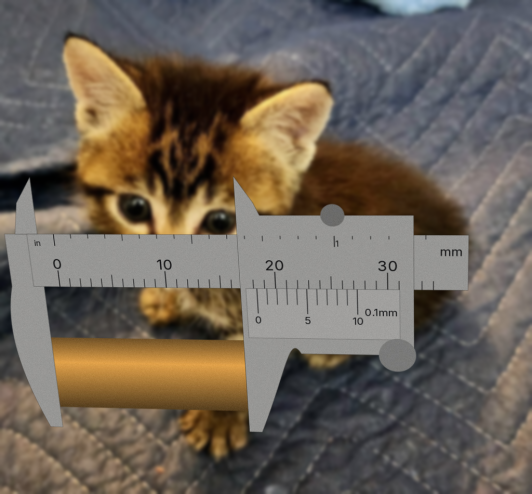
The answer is 18.3 mm
